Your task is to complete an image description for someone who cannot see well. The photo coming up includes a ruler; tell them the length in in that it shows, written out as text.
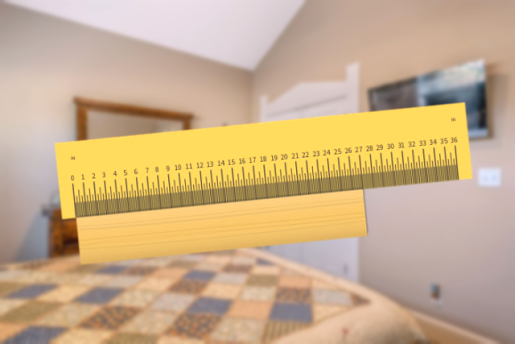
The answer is 27 in
